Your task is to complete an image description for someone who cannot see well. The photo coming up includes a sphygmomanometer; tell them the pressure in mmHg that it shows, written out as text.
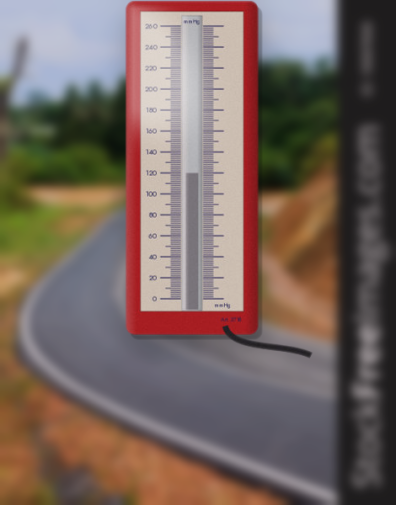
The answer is 120 mmHg
